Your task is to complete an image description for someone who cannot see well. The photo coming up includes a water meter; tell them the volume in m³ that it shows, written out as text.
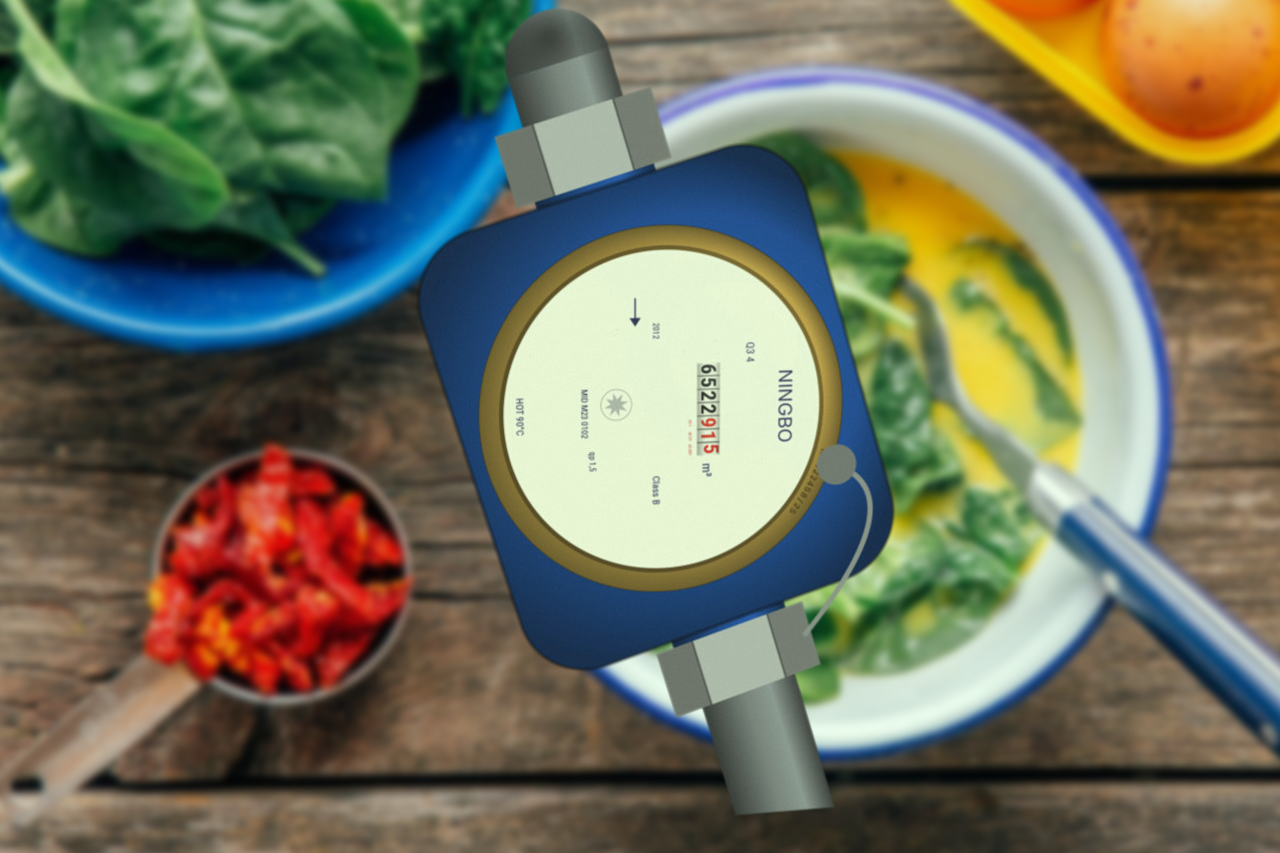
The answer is 6522.915 m³
